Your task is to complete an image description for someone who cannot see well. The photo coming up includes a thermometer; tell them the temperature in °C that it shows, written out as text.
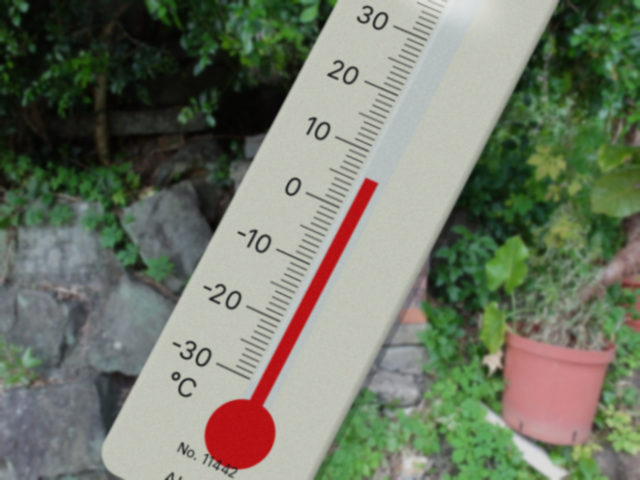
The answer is 6 °C
